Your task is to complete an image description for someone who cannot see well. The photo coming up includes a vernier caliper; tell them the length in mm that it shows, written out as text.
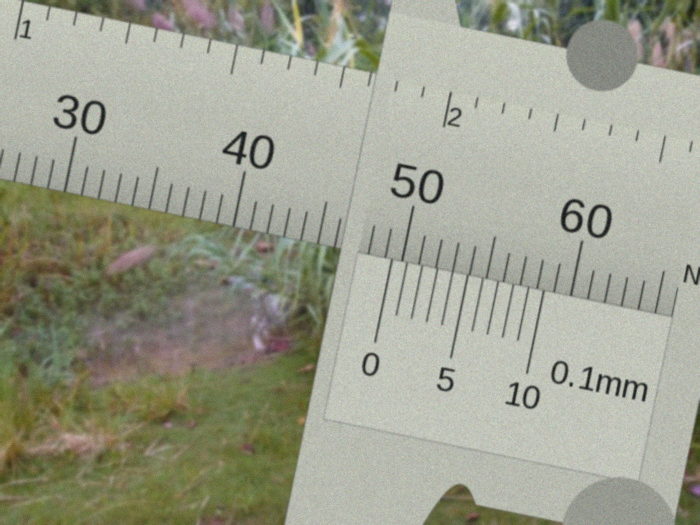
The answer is 49.4 mm
